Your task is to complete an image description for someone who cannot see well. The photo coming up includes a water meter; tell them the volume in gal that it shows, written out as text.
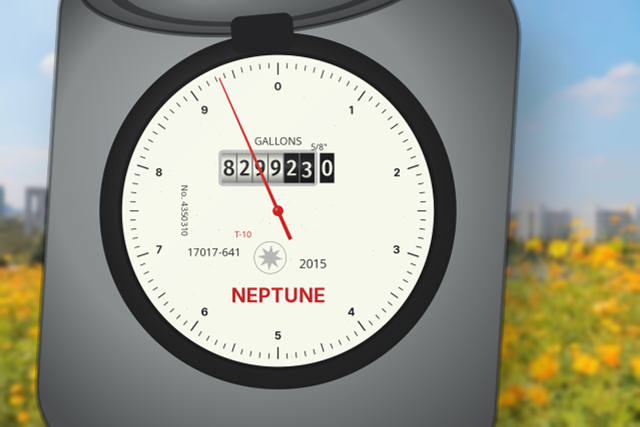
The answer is 8299229.3 gal
